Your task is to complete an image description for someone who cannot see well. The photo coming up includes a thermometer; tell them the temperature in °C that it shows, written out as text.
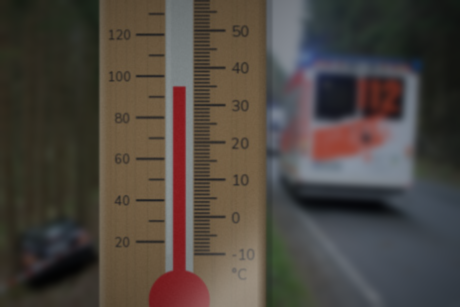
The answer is 35 °C
